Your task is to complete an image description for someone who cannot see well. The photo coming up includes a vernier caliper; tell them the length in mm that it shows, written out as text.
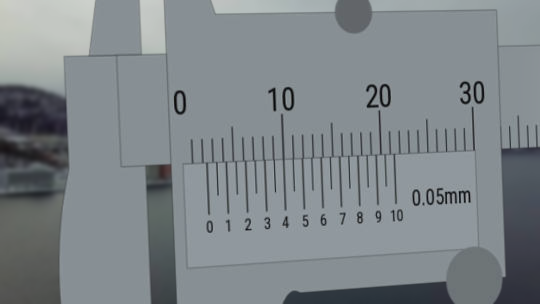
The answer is 2.4 mm
